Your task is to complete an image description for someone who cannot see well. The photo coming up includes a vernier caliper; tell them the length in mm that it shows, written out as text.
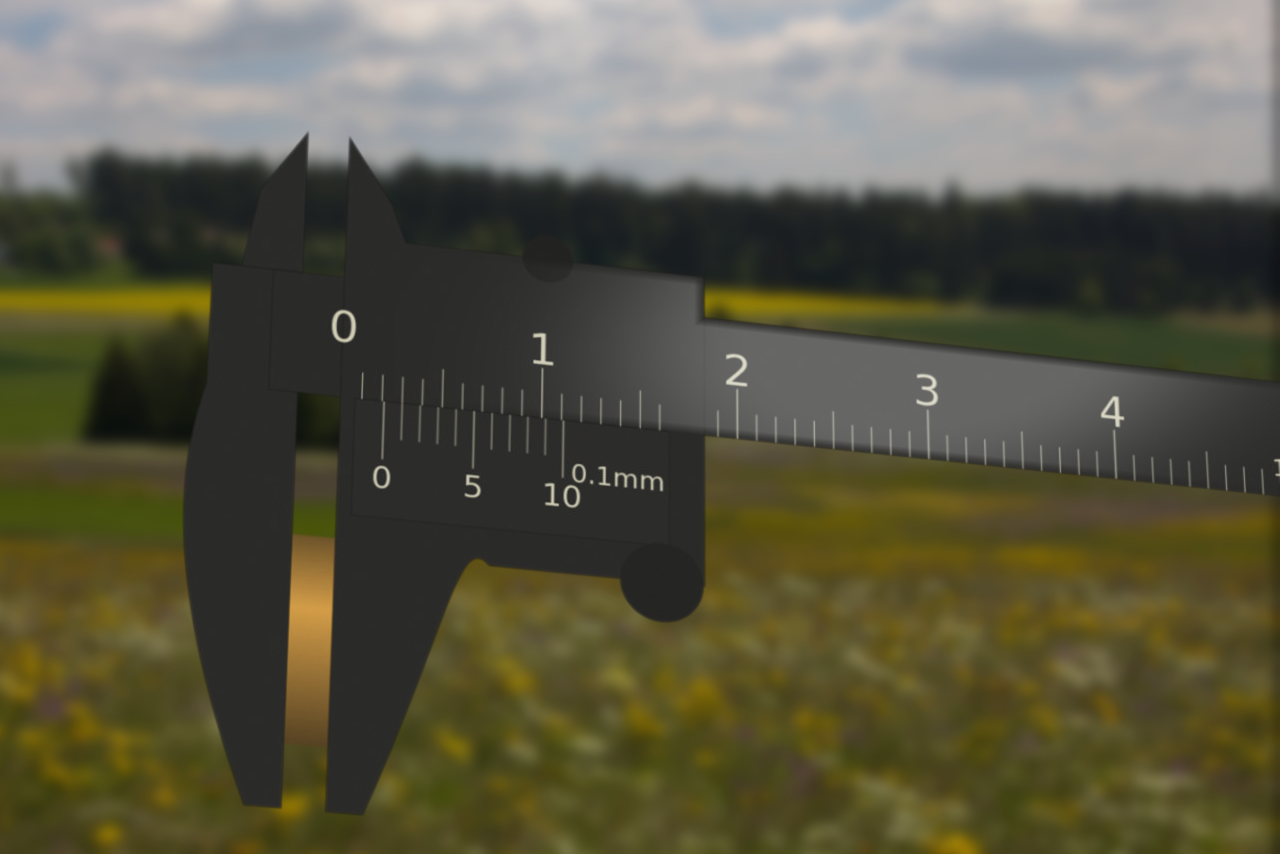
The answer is 2.1 mm
